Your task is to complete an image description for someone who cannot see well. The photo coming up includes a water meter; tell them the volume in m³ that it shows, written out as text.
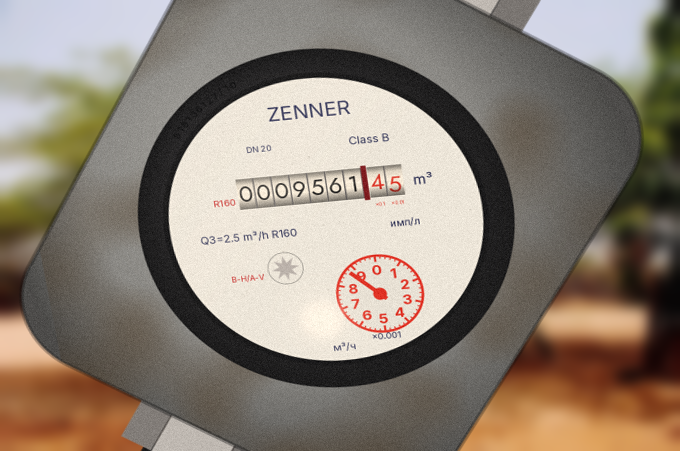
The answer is 9561.448 m³
